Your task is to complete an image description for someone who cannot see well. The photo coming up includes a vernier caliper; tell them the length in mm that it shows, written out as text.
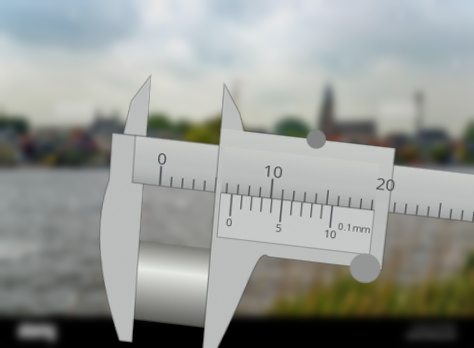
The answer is 6.5 mm
